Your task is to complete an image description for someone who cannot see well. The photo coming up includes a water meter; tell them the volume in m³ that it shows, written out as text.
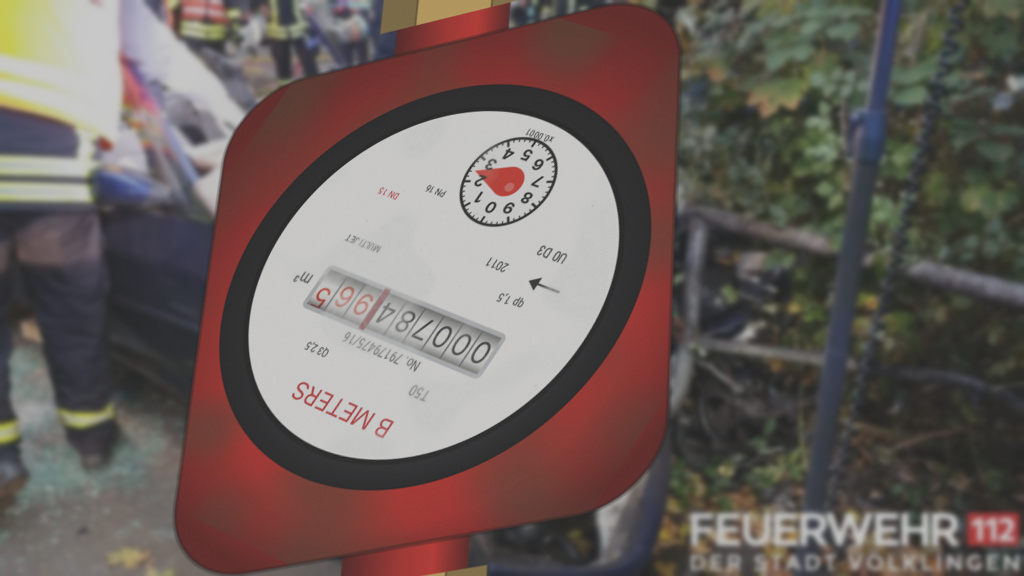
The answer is 784.9652 m³
